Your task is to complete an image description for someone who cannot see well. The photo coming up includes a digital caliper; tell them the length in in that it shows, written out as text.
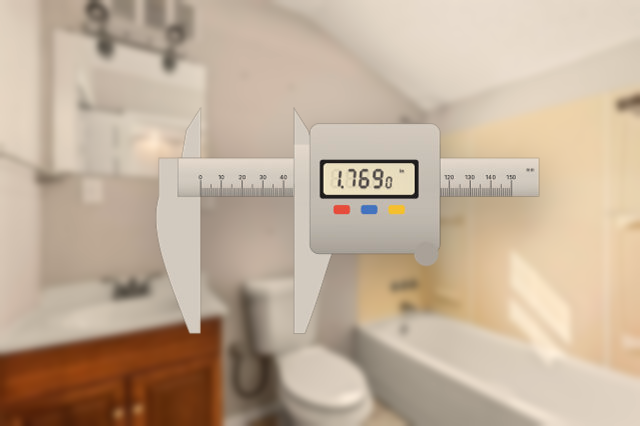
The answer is 1.7690 in
